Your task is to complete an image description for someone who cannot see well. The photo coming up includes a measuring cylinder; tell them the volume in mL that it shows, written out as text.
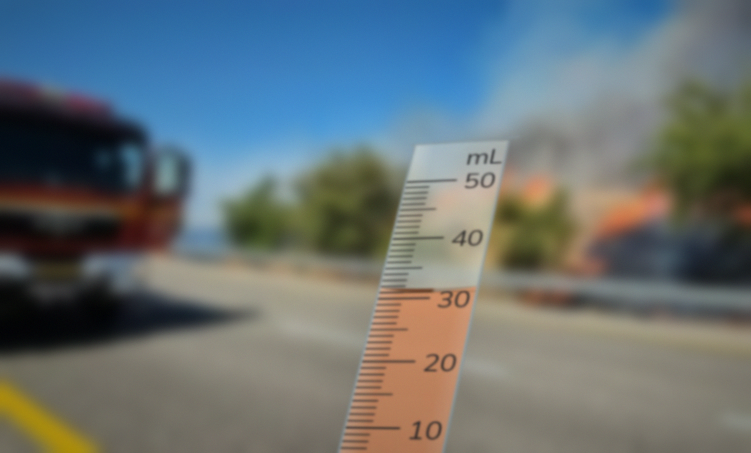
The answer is 31 mL
